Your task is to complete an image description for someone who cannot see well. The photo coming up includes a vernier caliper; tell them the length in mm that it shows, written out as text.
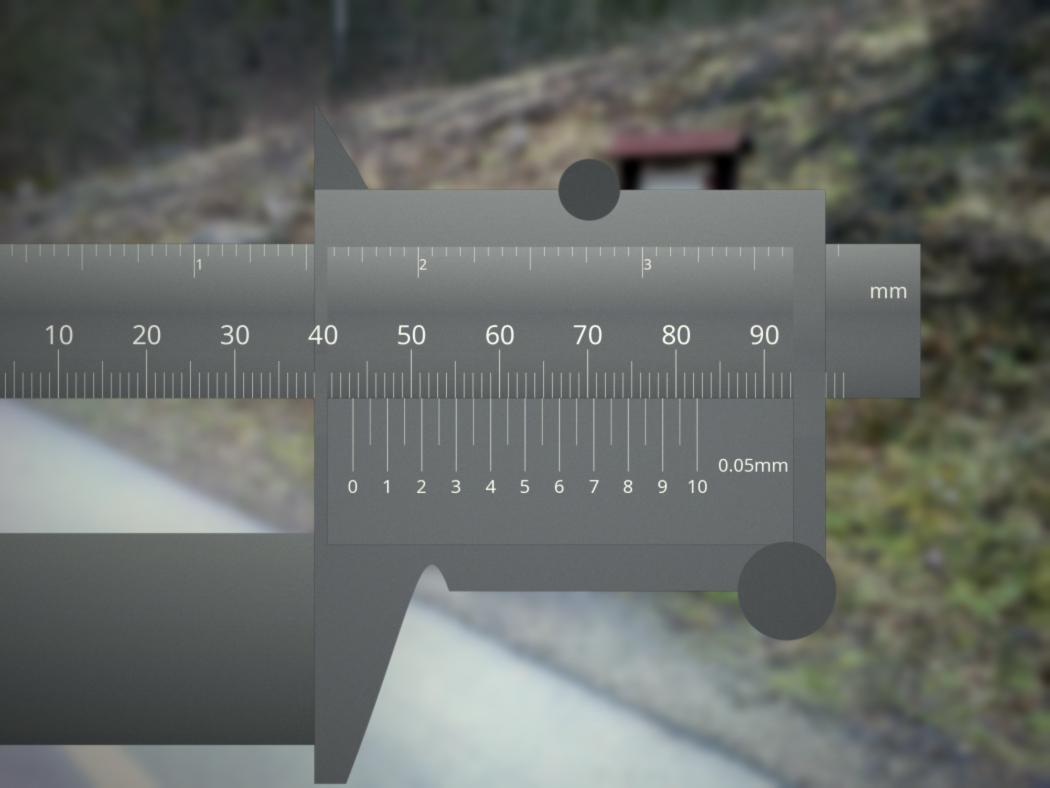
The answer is 43.4 mm
